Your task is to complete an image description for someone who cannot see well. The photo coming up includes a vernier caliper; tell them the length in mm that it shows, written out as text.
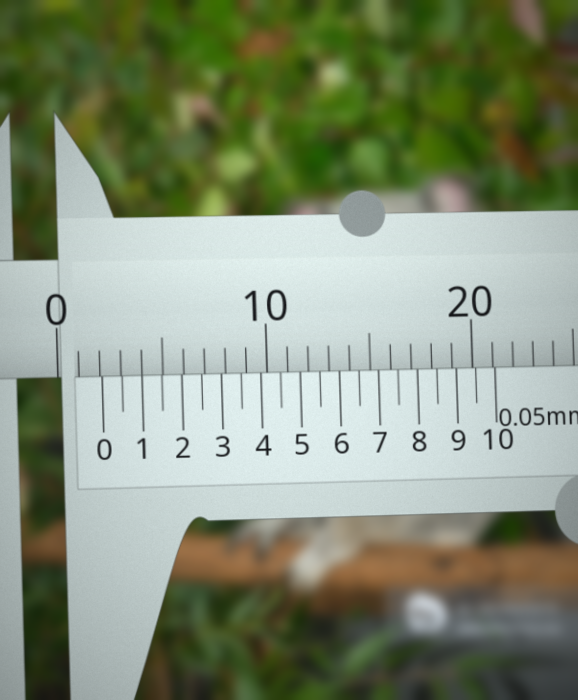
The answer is 2.1 mm
